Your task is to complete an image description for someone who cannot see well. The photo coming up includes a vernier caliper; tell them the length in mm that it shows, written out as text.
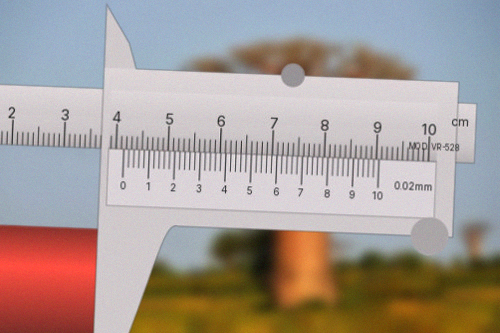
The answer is 41.5 mm
